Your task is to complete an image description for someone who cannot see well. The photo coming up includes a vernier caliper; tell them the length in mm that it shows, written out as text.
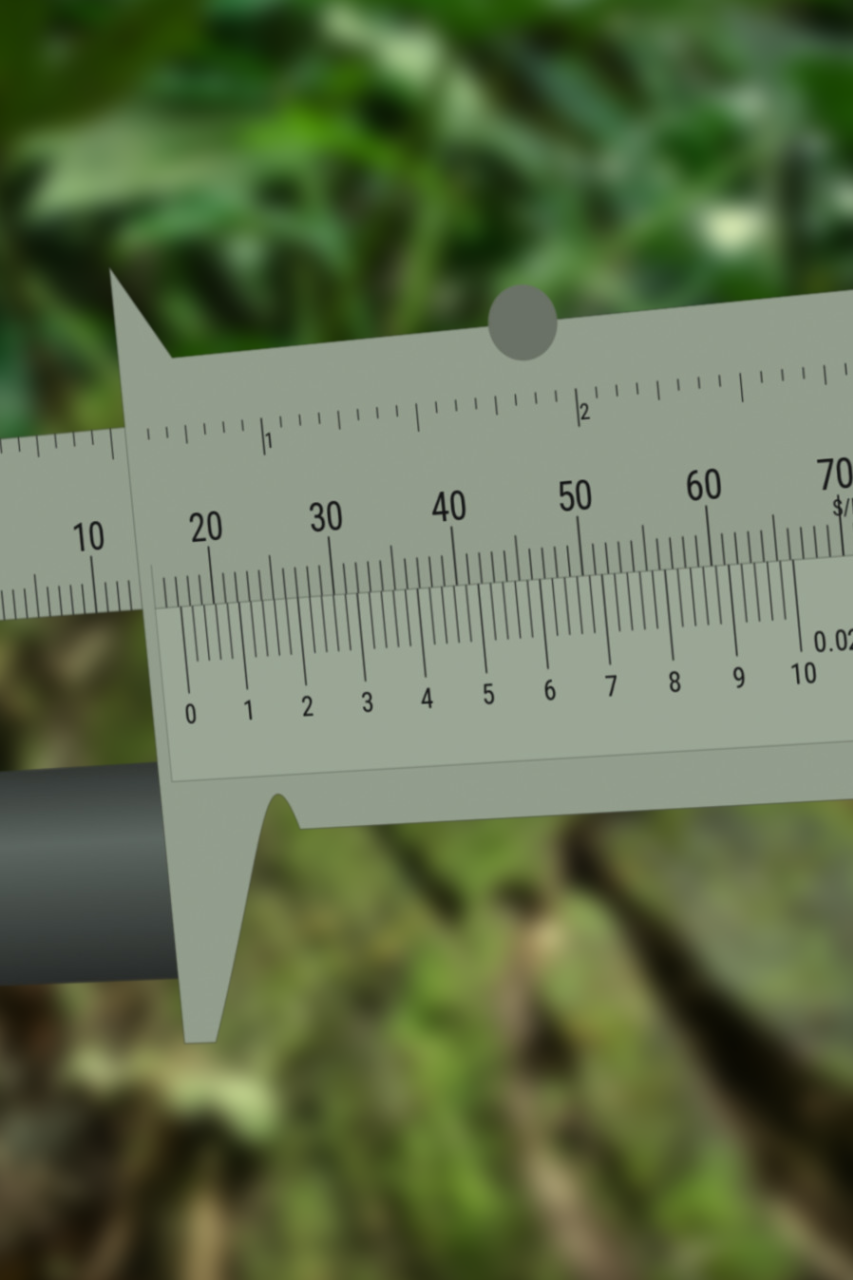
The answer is 17.2 mm
